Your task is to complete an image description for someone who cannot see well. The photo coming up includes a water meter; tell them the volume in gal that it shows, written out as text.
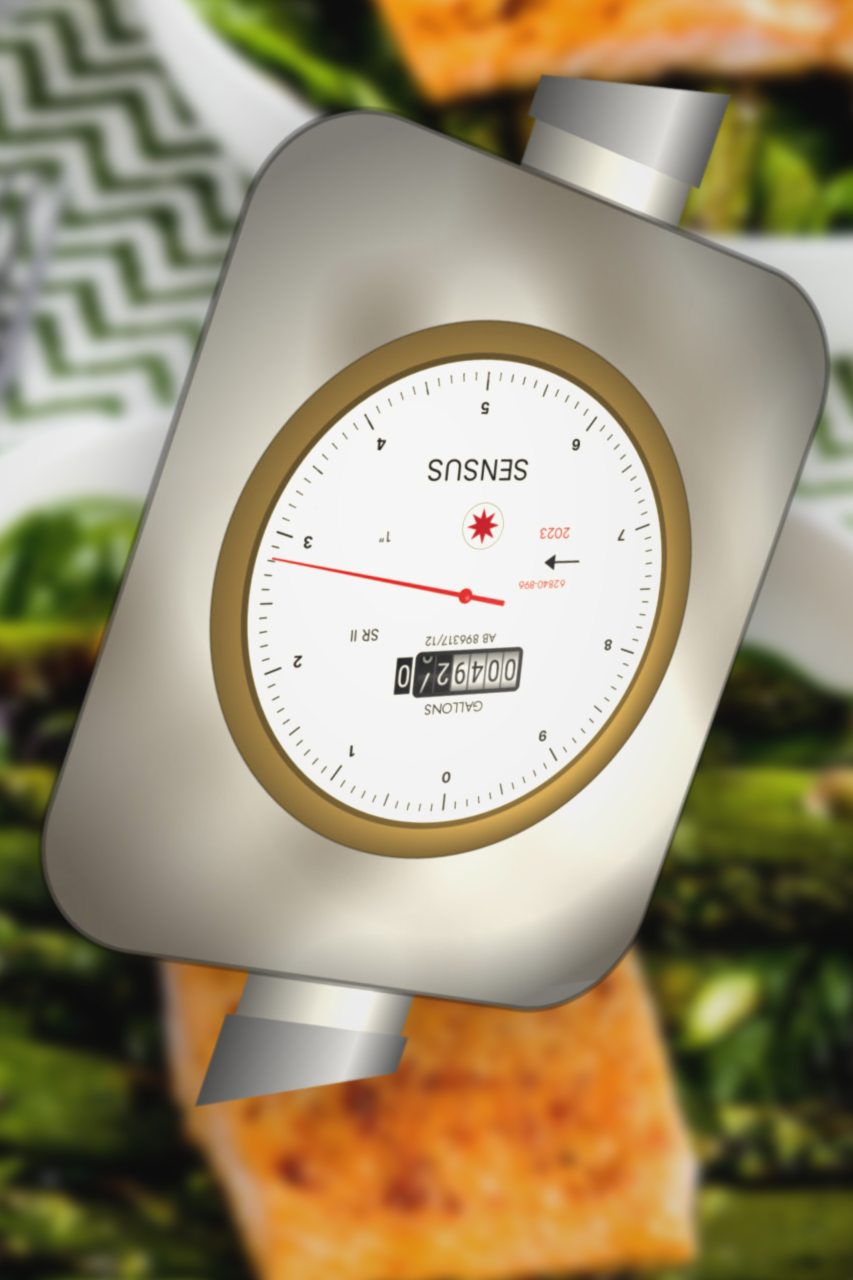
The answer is 49272.8 gal
